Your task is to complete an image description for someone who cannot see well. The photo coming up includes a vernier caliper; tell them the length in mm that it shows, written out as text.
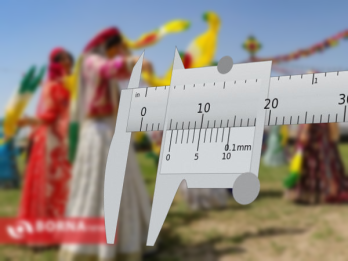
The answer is 5.4 mm
